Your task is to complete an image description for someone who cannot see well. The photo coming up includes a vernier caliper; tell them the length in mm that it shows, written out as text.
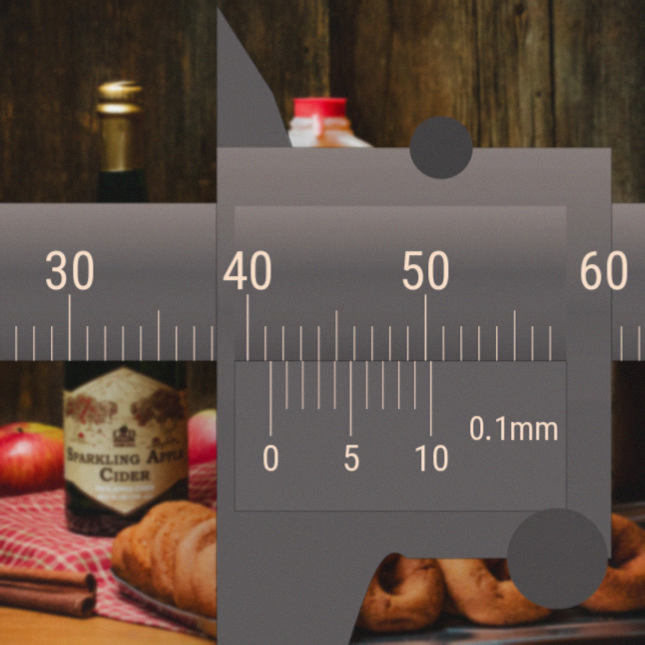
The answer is 41.3 mm
